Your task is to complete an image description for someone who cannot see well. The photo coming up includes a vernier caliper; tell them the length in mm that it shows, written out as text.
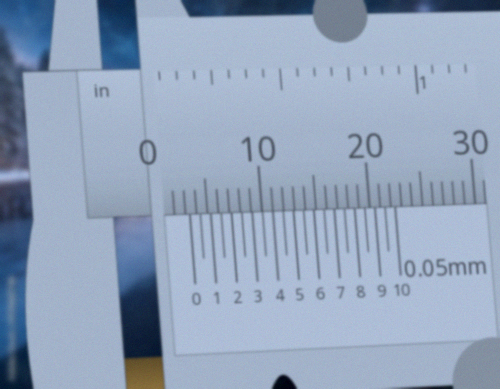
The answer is 3.4 mm
